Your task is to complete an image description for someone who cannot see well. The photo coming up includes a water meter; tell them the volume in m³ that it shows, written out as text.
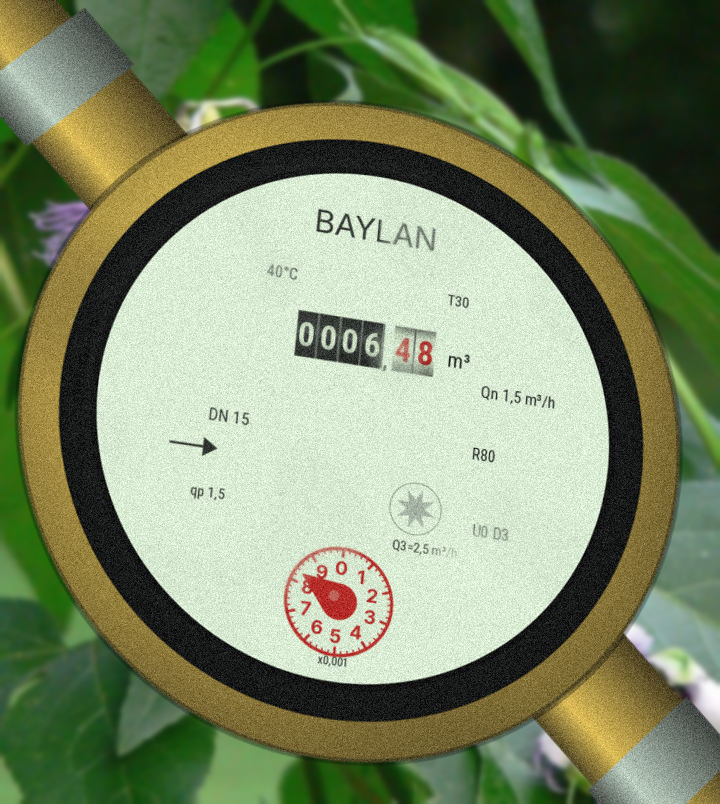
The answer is 6.488 m³
